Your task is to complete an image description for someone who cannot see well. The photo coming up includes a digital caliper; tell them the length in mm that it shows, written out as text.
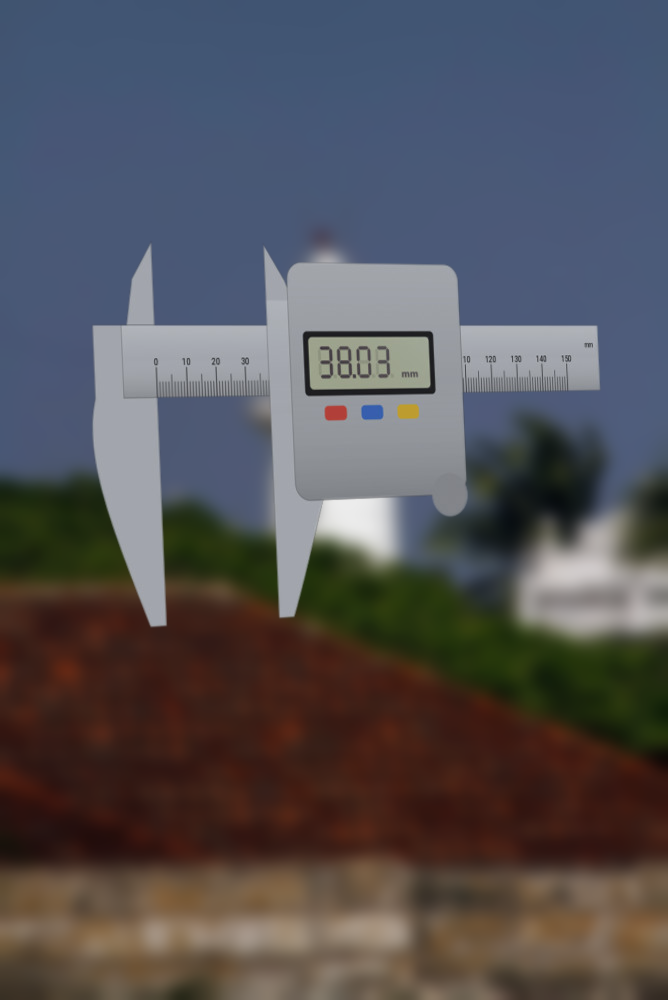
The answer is 38.03 mm
